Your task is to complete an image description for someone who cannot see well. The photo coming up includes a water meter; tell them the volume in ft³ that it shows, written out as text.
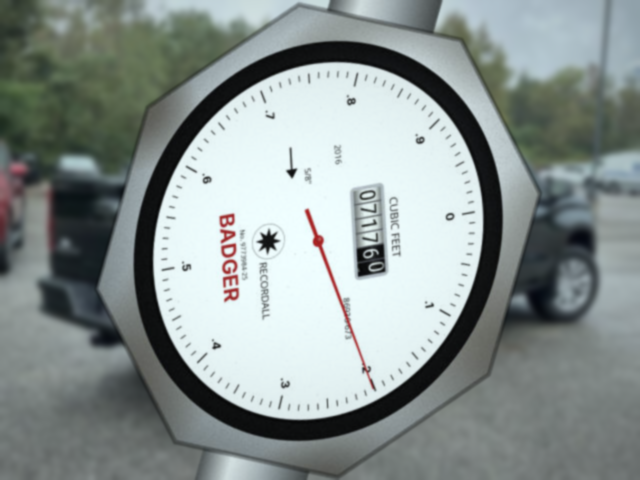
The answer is 71760.20 ft³
